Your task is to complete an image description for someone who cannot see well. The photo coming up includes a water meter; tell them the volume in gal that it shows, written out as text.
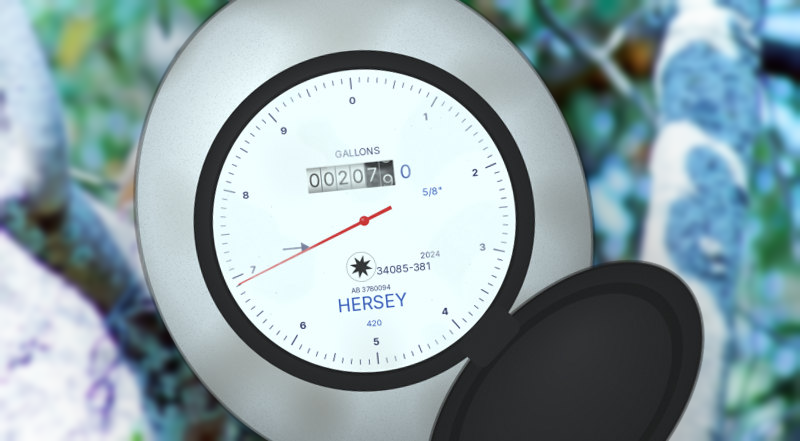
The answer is 20786.9 gal
